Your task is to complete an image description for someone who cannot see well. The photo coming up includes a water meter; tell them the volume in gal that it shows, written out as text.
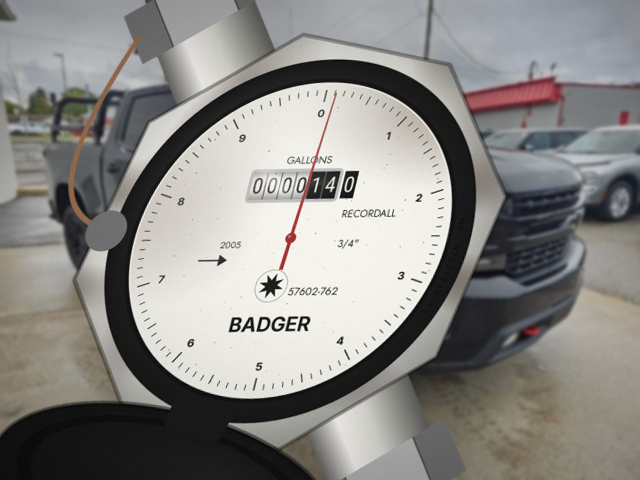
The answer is 140.1 gal
